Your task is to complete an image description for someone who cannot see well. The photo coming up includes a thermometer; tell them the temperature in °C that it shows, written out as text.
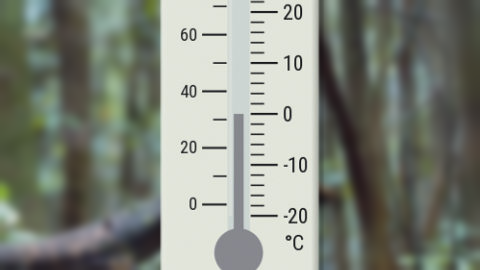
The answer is 0 °C
